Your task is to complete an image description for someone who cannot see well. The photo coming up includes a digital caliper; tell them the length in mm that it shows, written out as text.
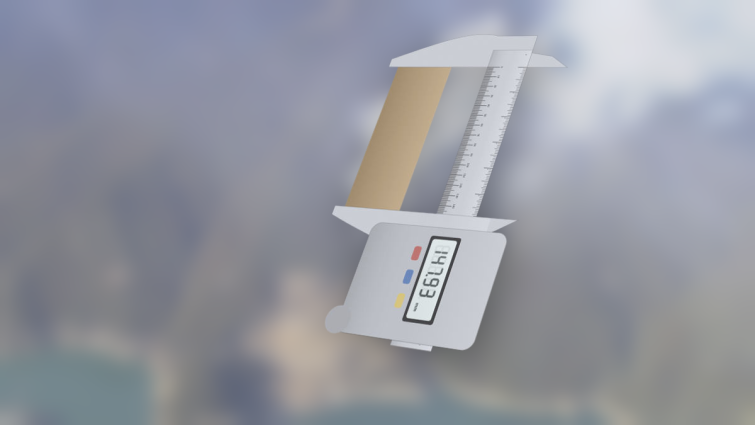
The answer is 147.93 mm
